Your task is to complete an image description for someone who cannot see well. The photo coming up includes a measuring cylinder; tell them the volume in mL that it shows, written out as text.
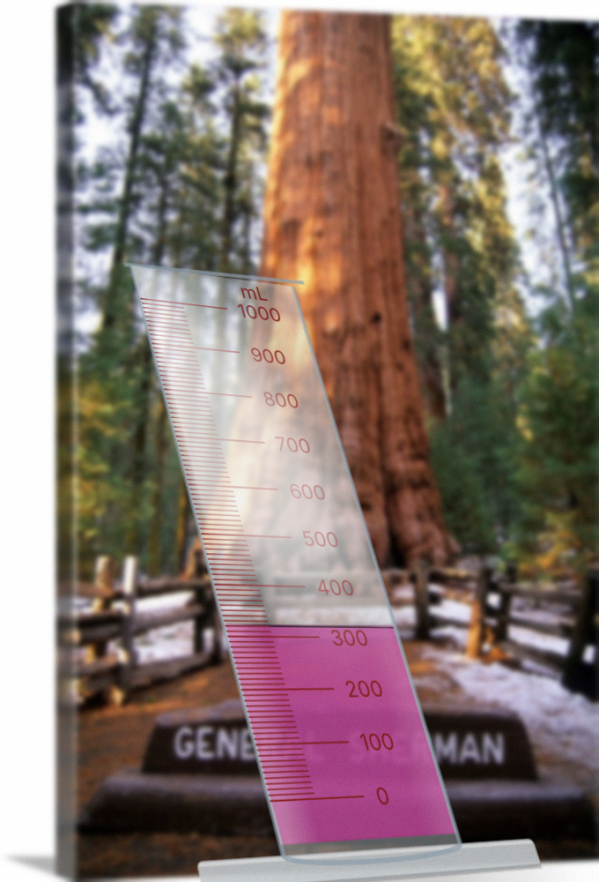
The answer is 320 mL
